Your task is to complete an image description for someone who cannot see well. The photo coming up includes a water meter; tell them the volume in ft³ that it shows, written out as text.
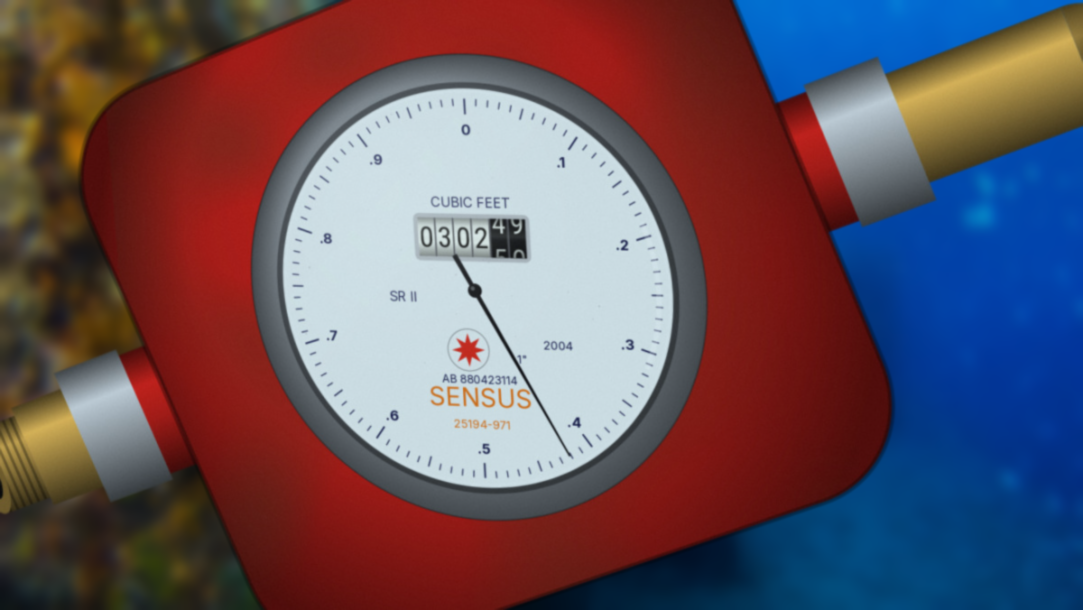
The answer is 30249.42 ft³
